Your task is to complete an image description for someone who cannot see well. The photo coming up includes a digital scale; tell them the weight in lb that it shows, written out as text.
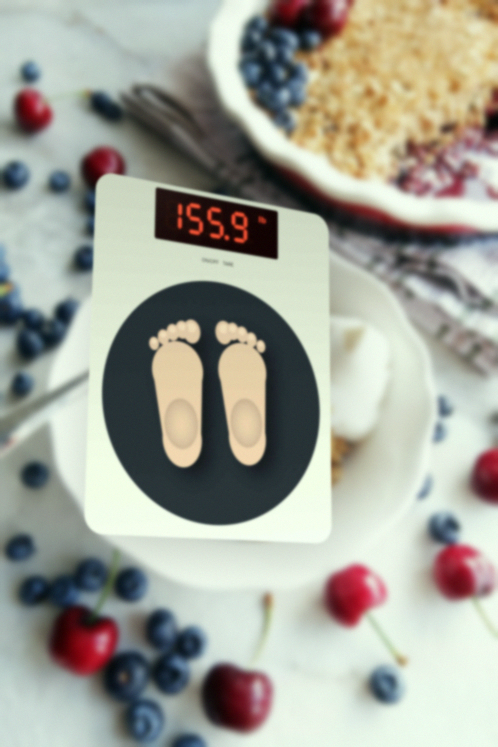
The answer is 155.9 lb
